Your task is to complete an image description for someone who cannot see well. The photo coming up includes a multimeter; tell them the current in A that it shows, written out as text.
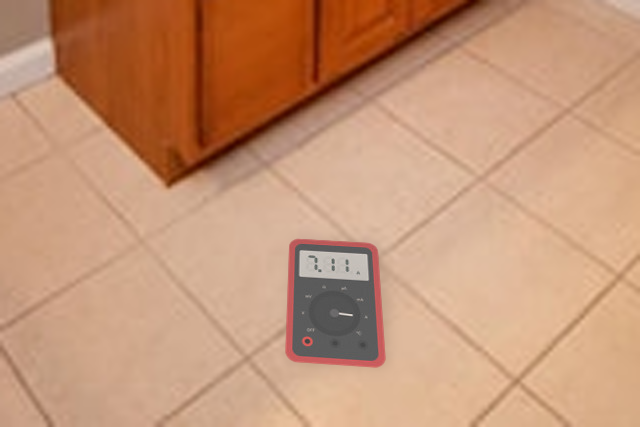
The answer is 7.11 A
